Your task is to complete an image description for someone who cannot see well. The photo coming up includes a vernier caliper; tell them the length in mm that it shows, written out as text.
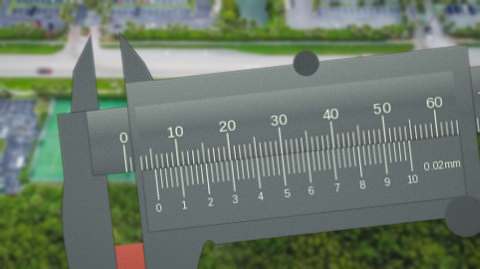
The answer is 5.5 mm
